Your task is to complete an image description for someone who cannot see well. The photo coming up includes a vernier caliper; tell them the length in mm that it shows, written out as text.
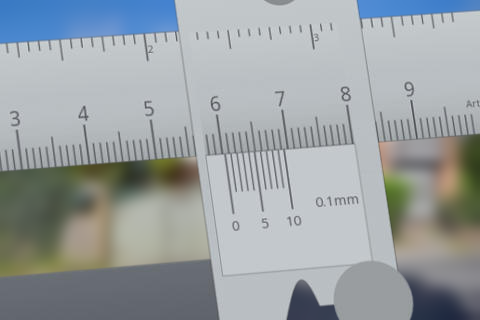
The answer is 60.4 mm
